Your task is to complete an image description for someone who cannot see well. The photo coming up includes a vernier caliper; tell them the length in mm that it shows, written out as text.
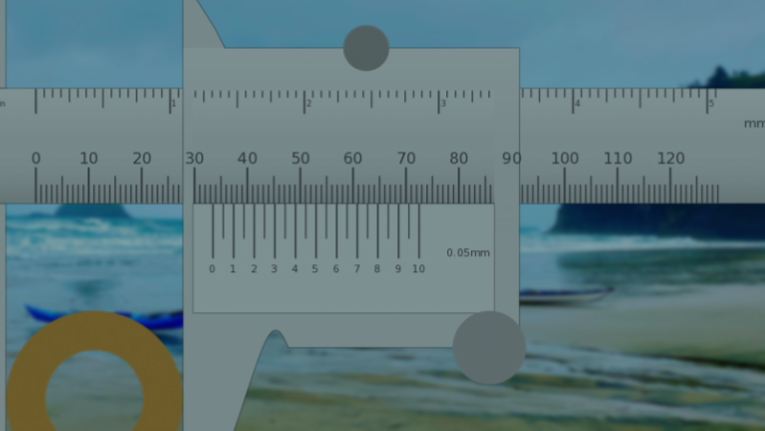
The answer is 33.5 mm
